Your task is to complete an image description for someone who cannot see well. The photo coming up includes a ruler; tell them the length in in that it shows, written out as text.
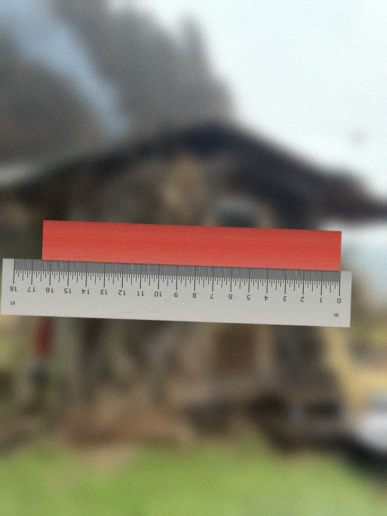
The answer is 16.5 in
